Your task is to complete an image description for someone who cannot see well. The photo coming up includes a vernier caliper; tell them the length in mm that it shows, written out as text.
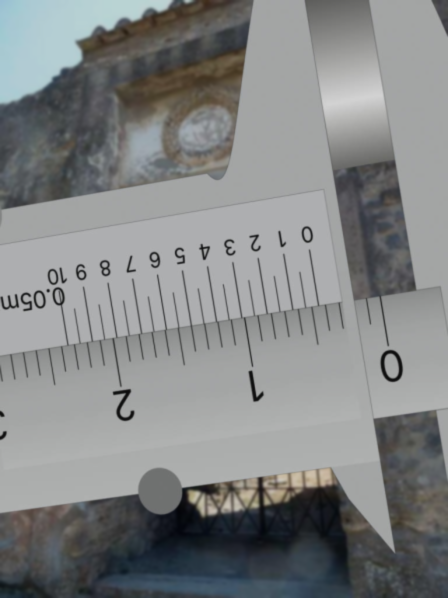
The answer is 4.5 mm
